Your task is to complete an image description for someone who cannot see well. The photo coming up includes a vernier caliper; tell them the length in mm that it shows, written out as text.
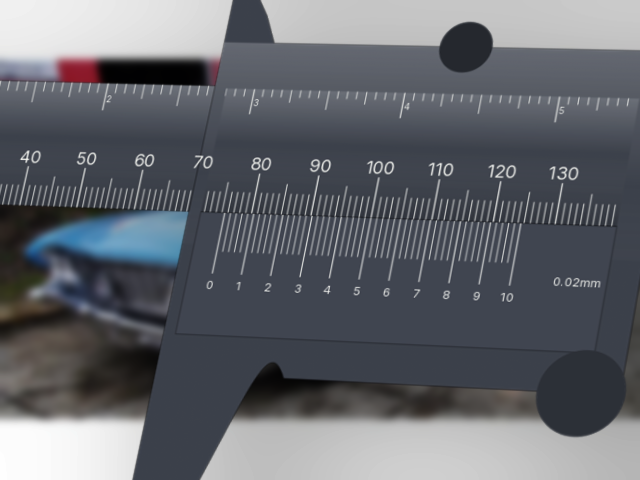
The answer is 75.5 mm
